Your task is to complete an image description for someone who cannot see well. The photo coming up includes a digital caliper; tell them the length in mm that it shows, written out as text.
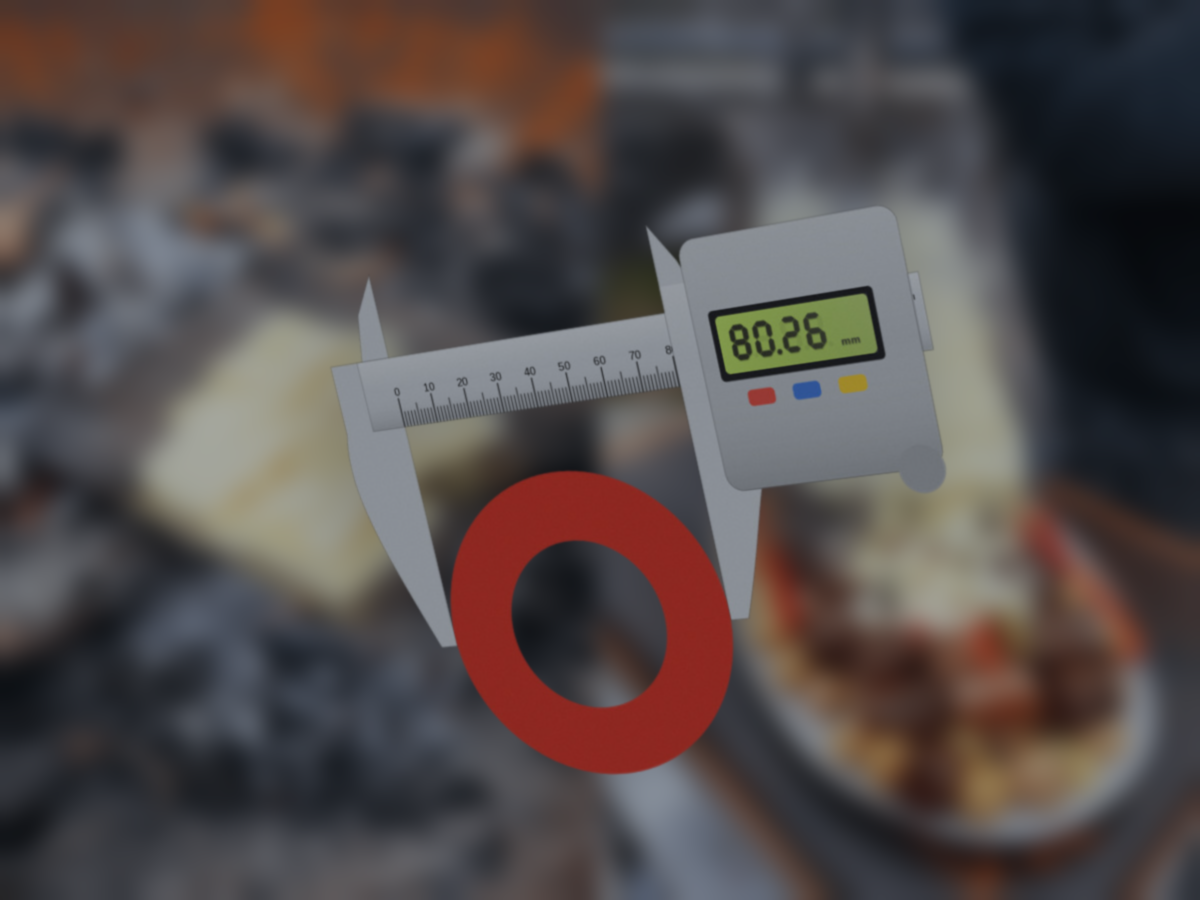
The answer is 80.26 mm
